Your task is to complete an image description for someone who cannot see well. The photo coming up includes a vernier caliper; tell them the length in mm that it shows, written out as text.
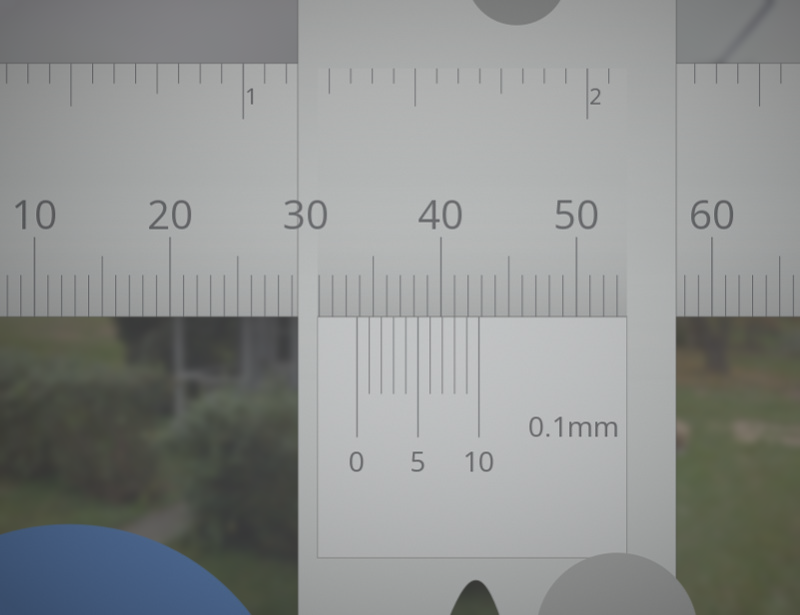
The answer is 33.8 mm
